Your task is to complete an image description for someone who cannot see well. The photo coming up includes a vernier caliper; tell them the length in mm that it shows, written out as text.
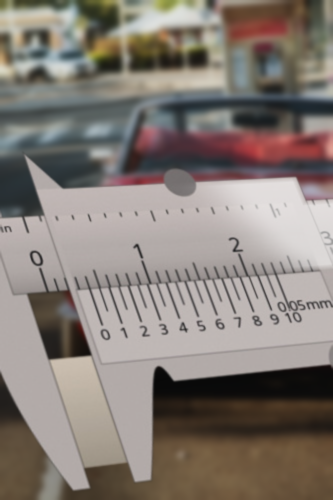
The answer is 4.0 mm
